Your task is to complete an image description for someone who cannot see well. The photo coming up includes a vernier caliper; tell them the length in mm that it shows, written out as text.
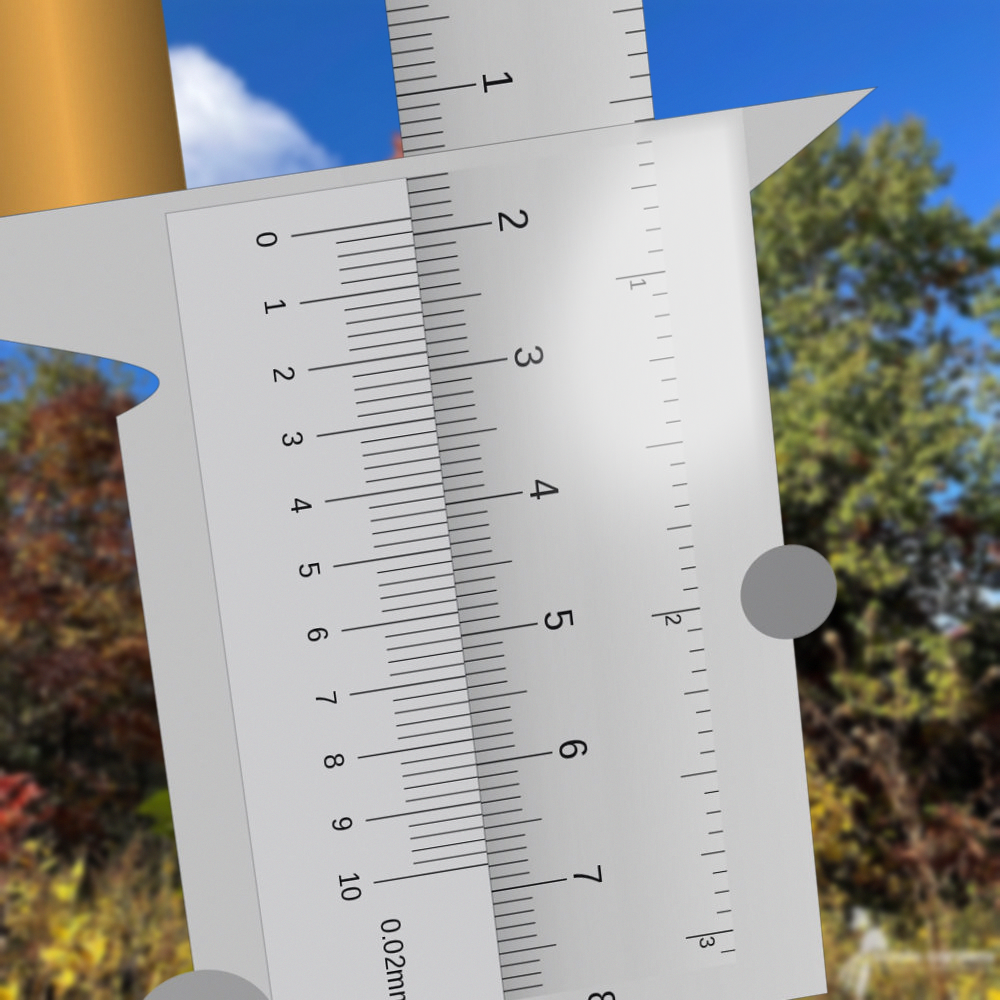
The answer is 18.8 mm
